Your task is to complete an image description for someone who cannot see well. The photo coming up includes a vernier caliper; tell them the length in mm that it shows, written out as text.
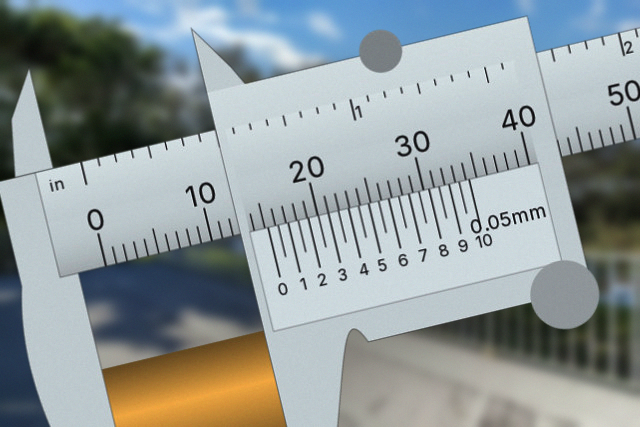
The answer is 15.3 mm
